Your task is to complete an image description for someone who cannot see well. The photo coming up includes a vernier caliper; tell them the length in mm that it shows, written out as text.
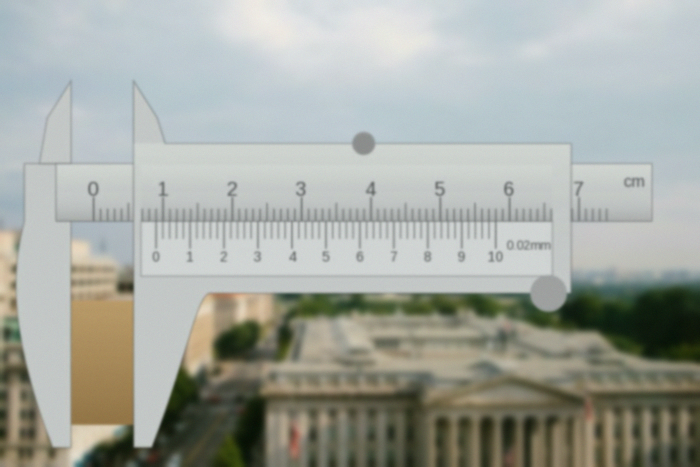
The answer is 9.0 mm
